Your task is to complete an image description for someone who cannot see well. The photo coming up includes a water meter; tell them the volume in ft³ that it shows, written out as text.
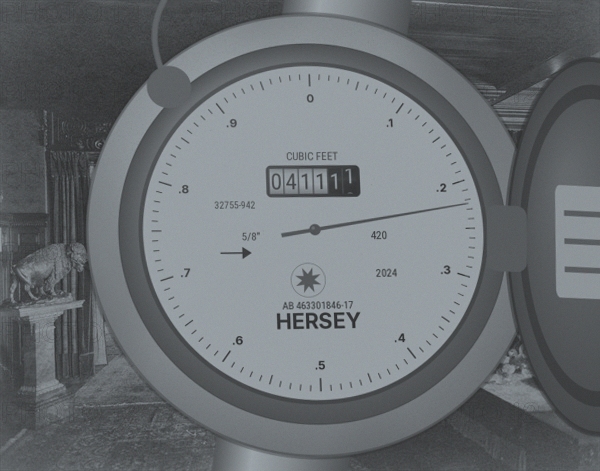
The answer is 41111.22 ft³
